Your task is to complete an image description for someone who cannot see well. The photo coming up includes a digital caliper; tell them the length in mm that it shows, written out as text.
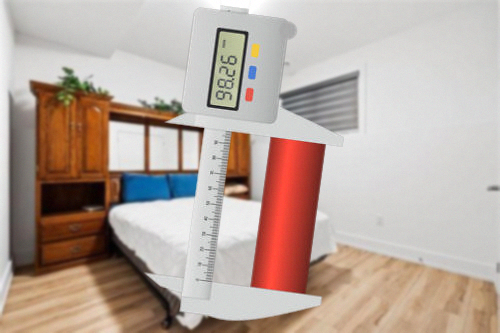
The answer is 98.26 mm
